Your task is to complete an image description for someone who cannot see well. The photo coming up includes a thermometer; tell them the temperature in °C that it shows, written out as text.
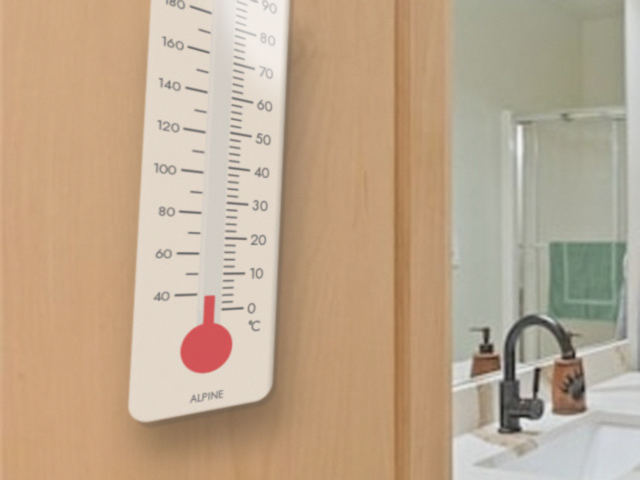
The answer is 4 °C
